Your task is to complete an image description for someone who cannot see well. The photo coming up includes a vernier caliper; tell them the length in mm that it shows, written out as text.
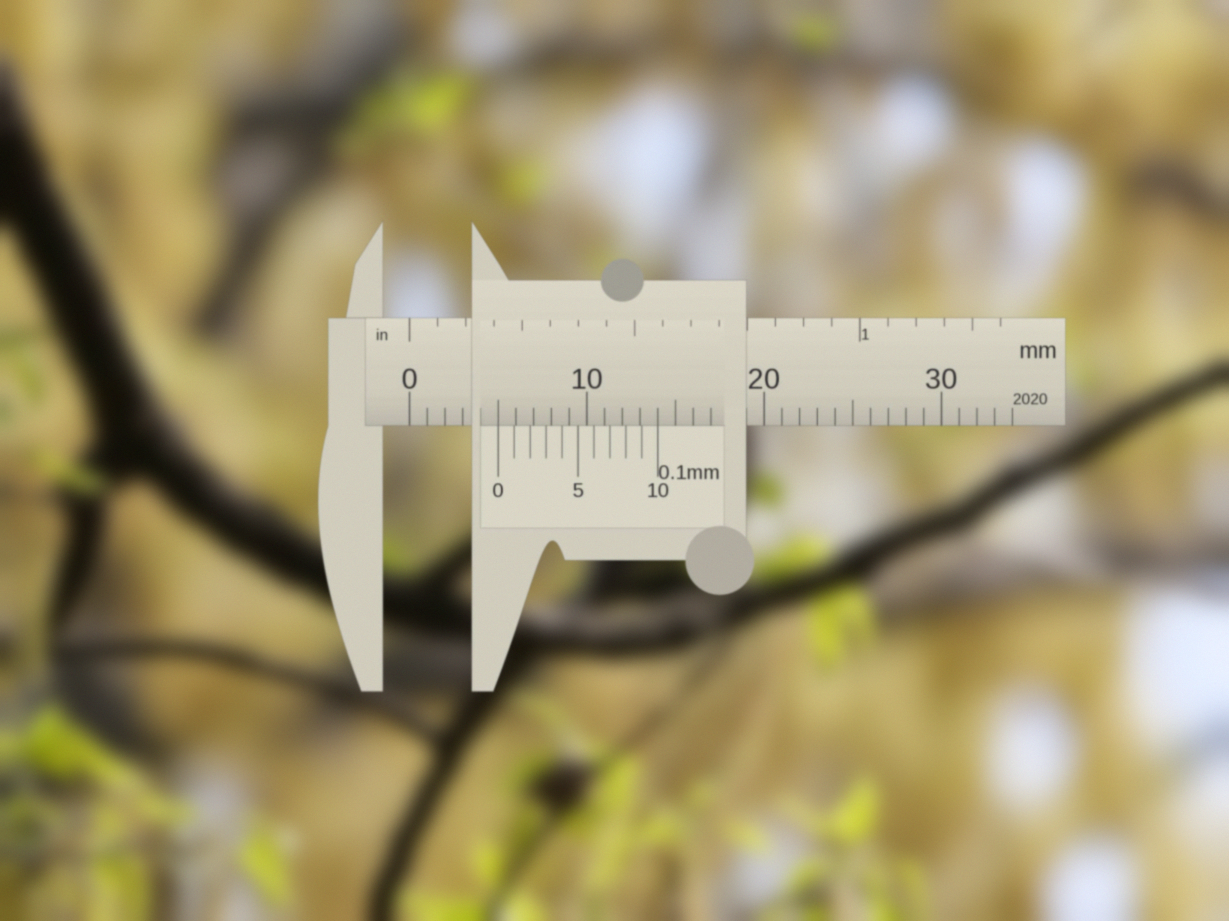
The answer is 5.0 mm
